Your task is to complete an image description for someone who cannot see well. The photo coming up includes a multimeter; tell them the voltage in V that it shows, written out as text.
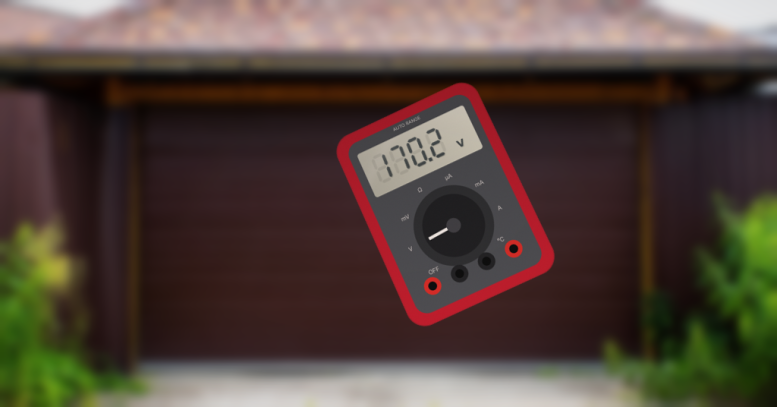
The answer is 170.2 V
